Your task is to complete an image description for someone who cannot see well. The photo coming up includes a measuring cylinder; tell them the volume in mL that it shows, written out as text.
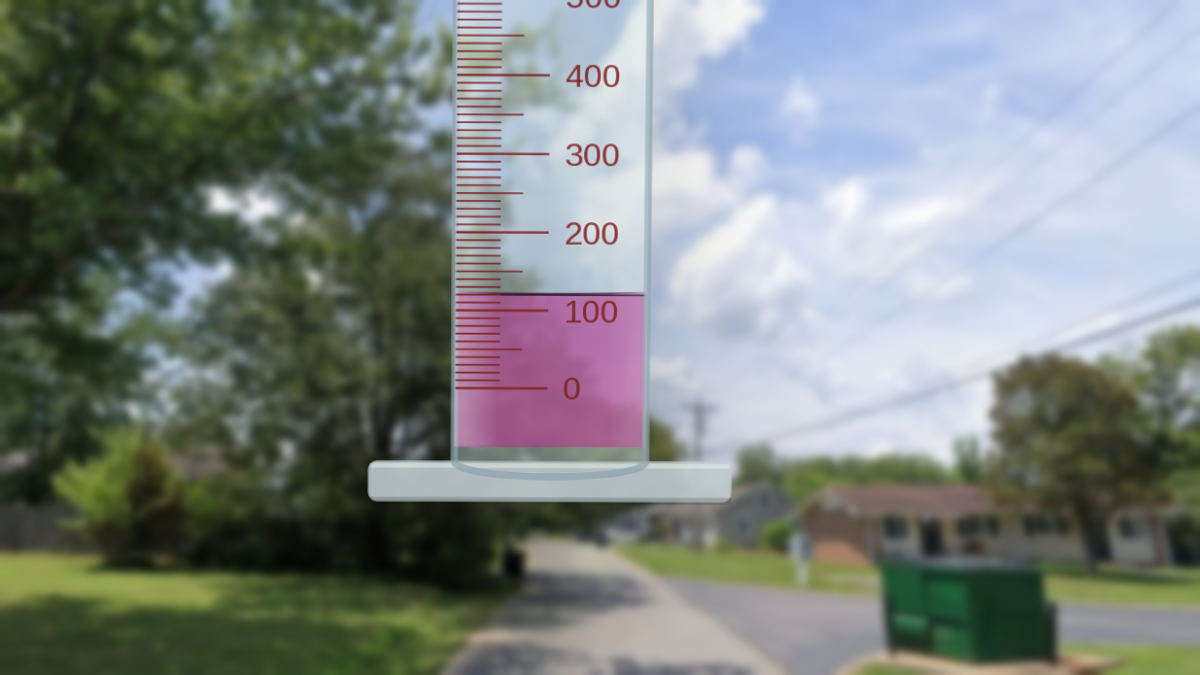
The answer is 120 mL
